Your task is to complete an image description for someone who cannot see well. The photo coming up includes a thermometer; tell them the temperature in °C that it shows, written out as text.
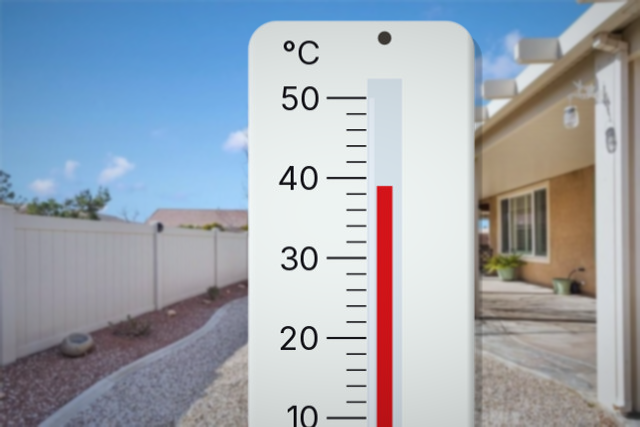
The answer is 39 °C
